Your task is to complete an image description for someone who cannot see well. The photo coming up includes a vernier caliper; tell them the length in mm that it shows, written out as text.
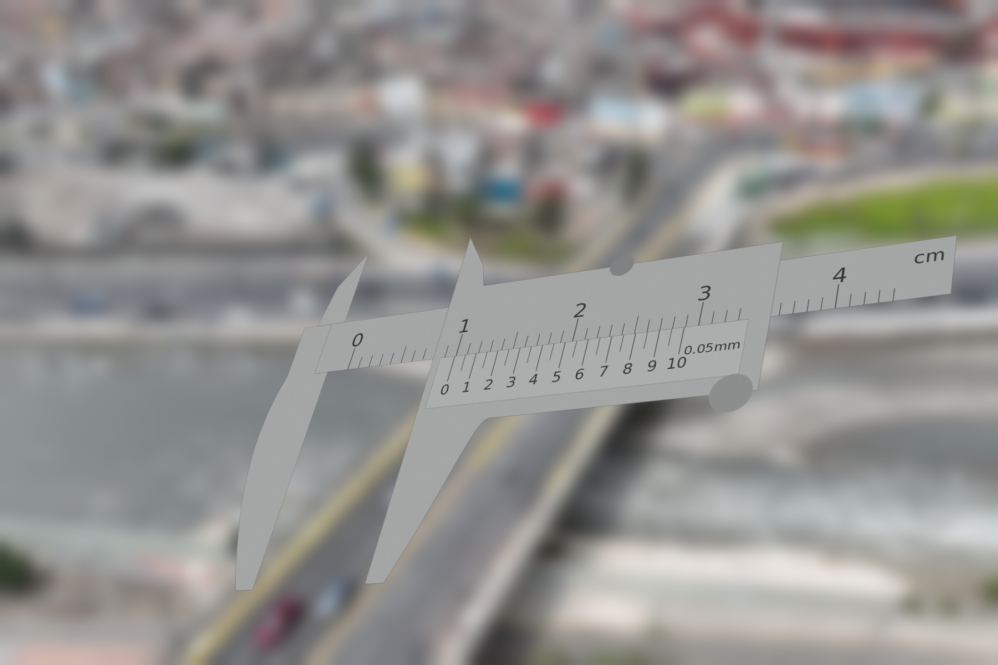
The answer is 9.9 mm
